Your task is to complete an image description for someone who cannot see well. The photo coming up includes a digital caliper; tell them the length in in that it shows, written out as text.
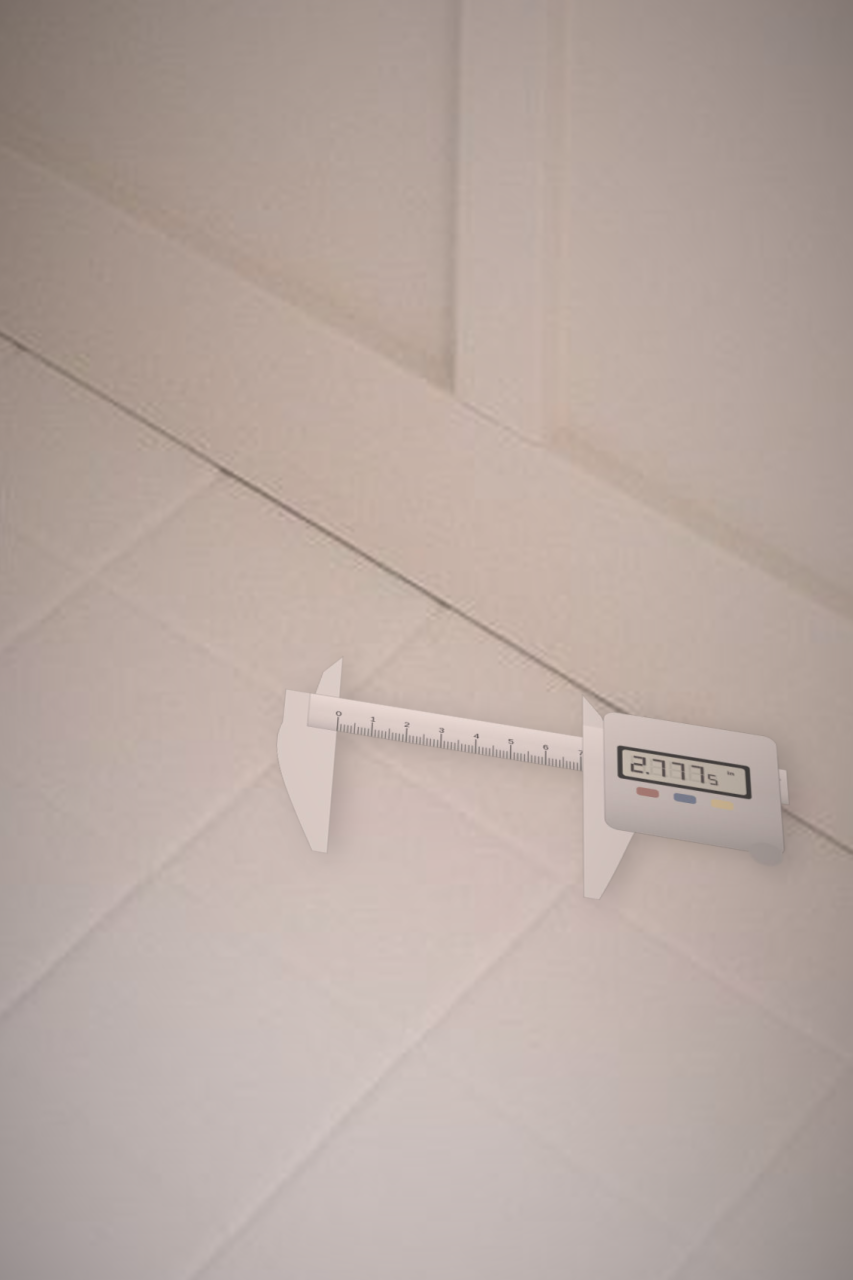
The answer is 2.7775 in
